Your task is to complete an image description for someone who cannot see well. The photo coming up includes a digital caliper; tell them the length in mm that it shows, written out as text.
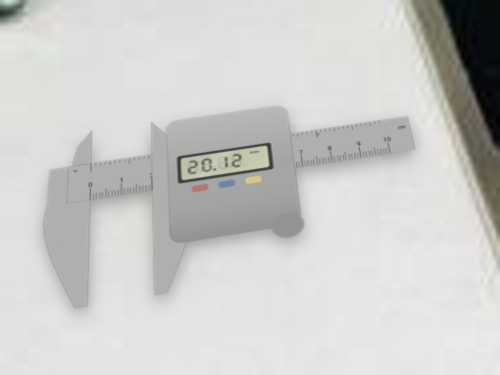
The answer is 20.12 mm
